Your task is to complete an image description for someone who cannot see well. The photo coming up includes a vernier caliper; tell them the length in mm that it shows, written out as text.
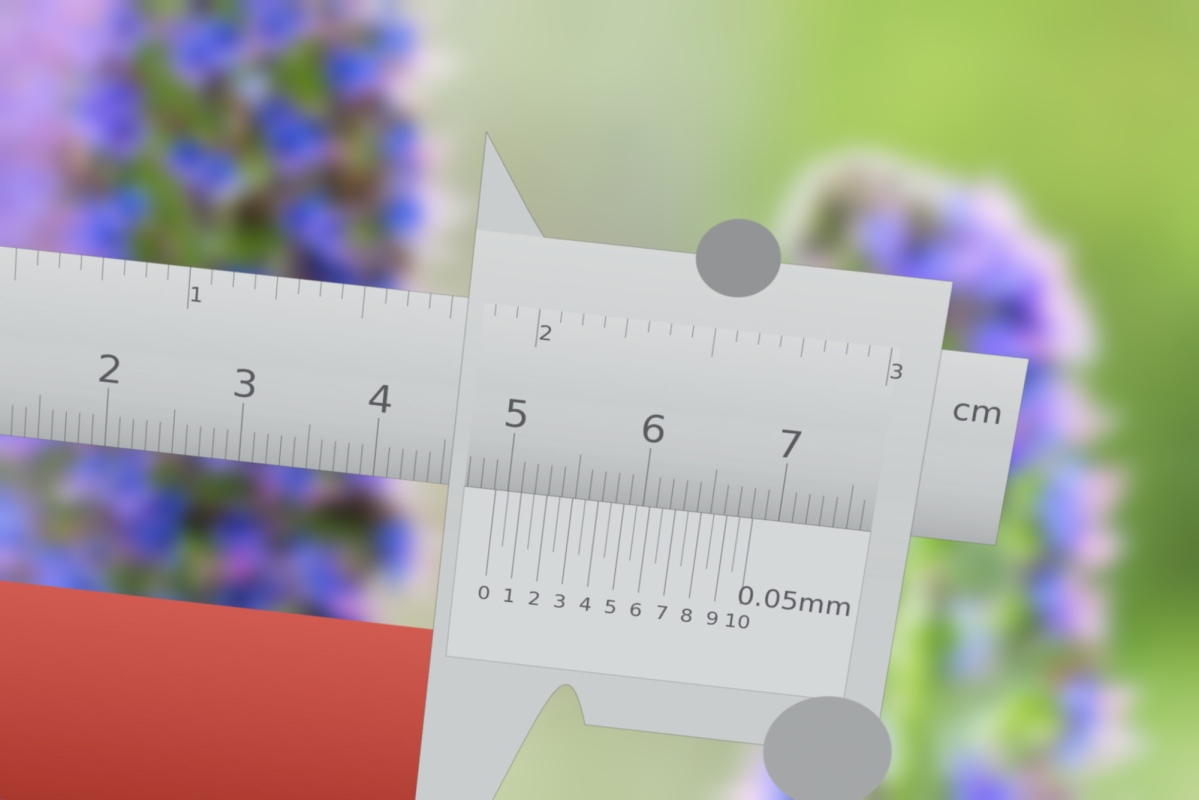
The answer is 49.1 mm
